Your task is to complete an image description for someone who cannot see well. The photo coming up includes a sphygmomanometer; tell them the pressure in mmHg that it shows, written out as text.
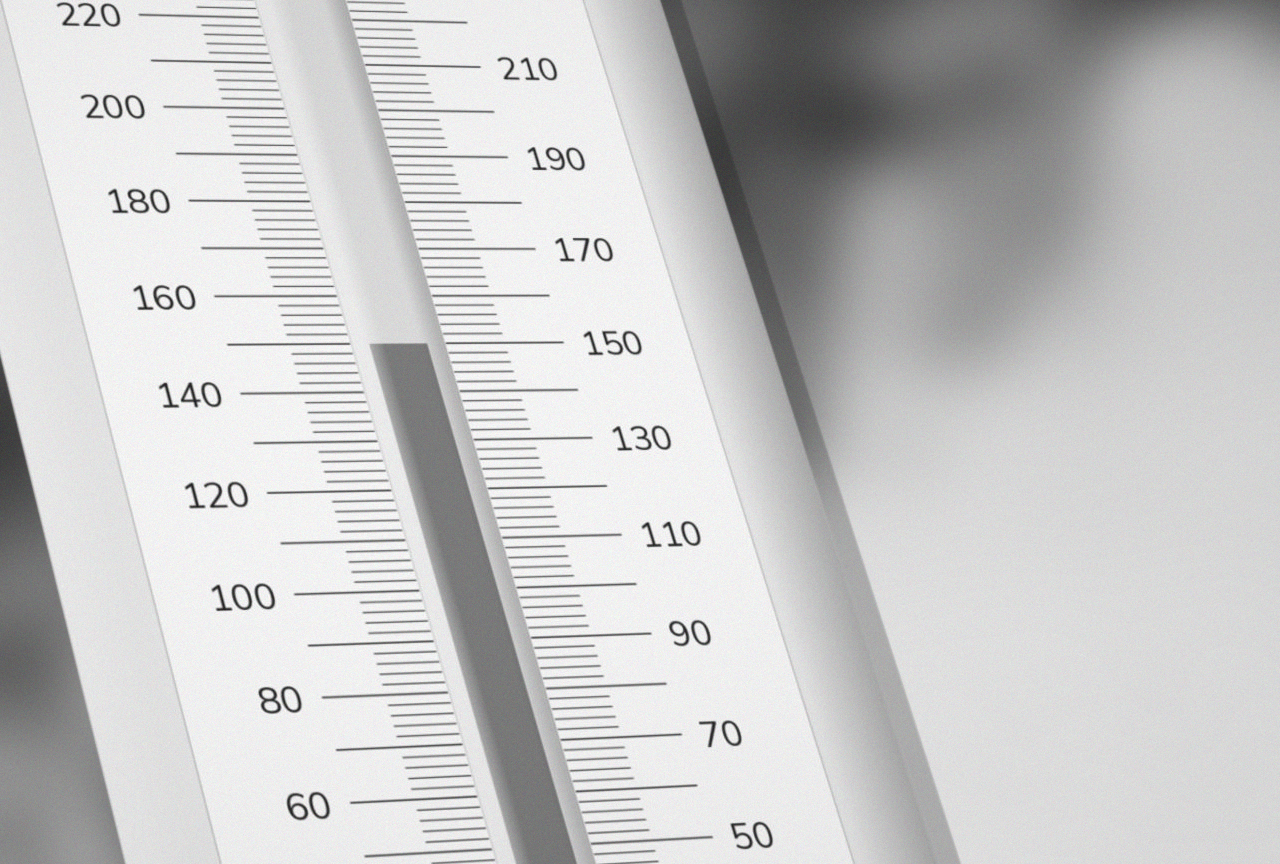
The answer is 150 mmHg
